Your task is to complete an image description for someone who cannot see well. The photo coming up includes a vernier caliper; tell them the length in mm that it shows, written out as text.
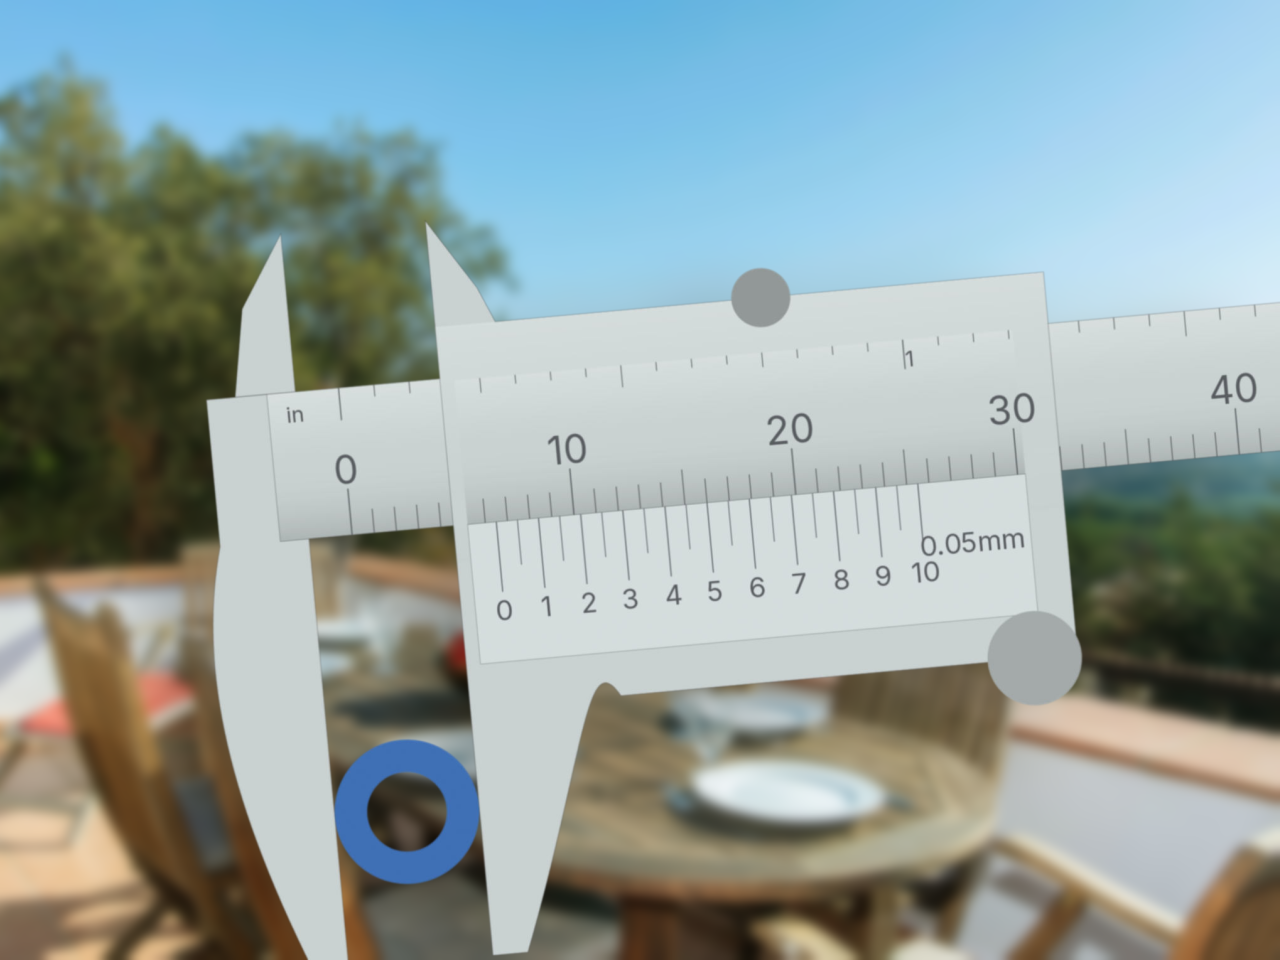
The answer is 6.5 mm
